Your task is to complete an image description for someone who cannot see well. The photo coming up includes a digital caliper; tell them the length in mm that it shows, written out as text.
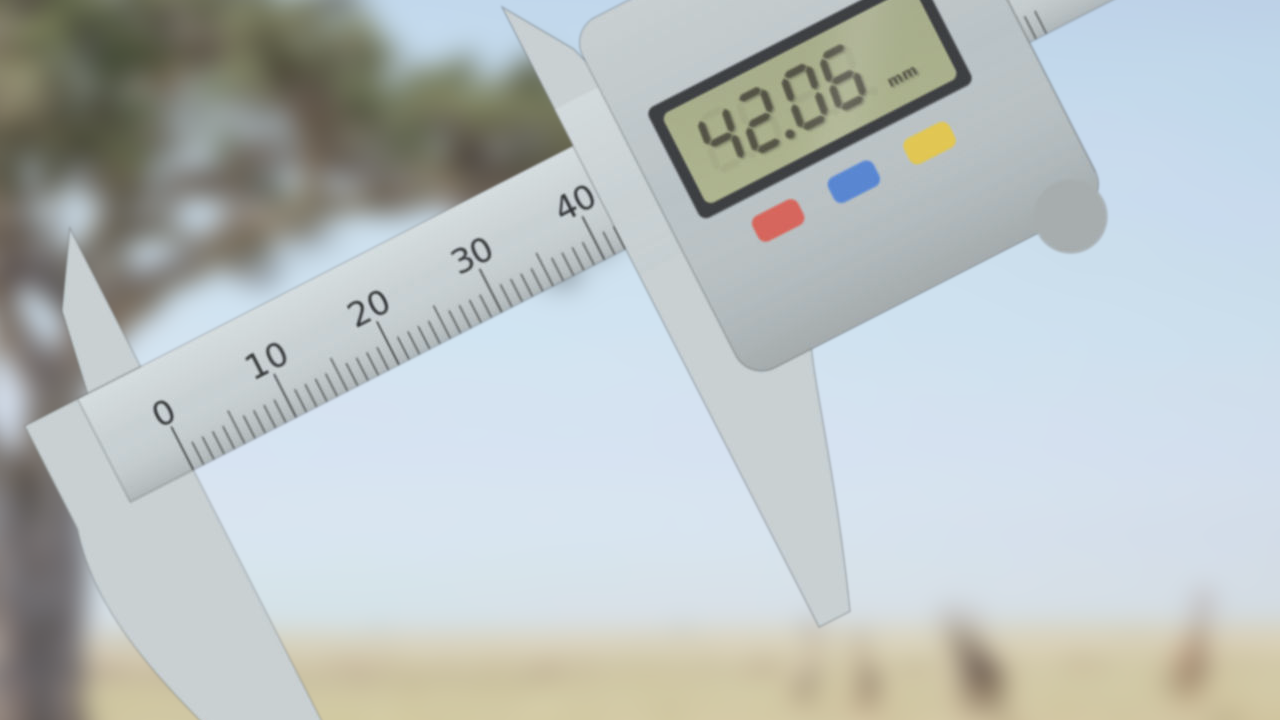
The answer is 42.06 mm
